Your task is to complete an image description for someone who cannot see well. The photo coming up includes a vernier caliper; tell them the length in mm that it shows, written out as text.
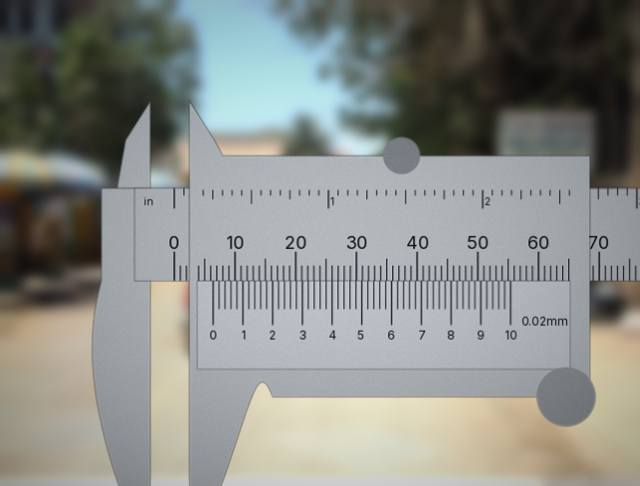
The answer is 6.4 mm
